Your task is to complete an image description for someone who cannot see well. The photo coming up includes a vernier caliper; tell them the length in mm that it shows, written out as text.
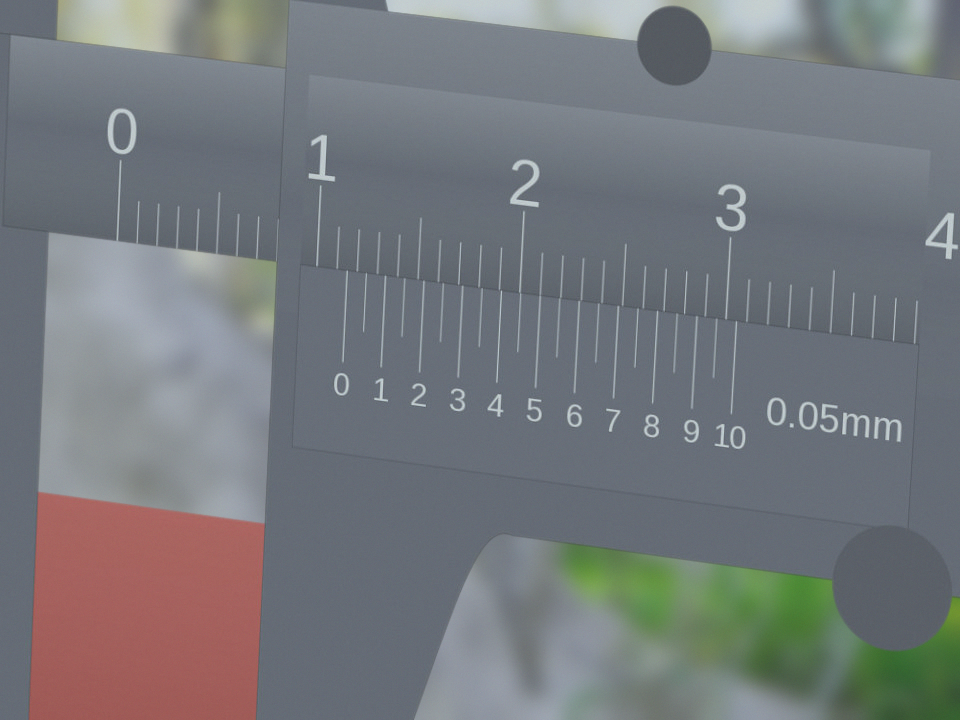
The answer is 11.5 mm
